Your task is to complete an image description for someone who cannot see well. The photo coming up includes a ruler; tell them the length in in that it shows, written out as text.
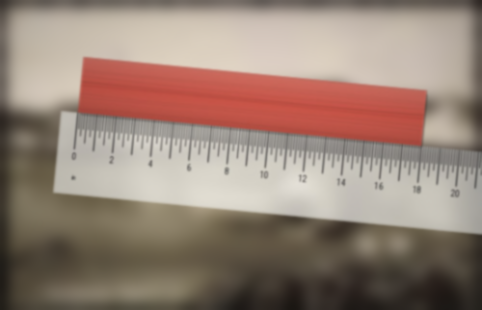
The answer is 18 in
